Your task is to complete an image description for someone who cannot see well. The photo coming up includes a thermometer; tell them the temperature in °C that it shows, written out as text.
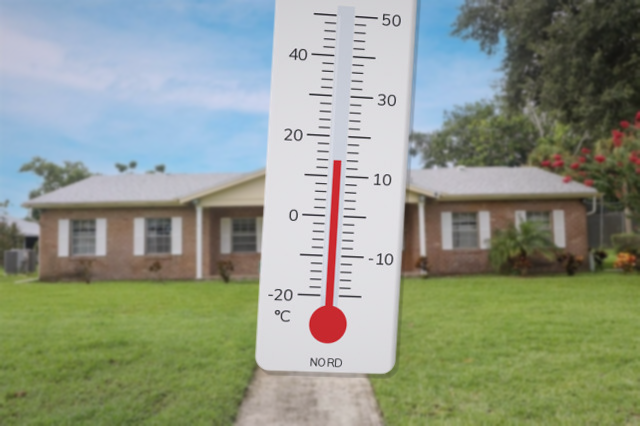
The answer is 14 °C
